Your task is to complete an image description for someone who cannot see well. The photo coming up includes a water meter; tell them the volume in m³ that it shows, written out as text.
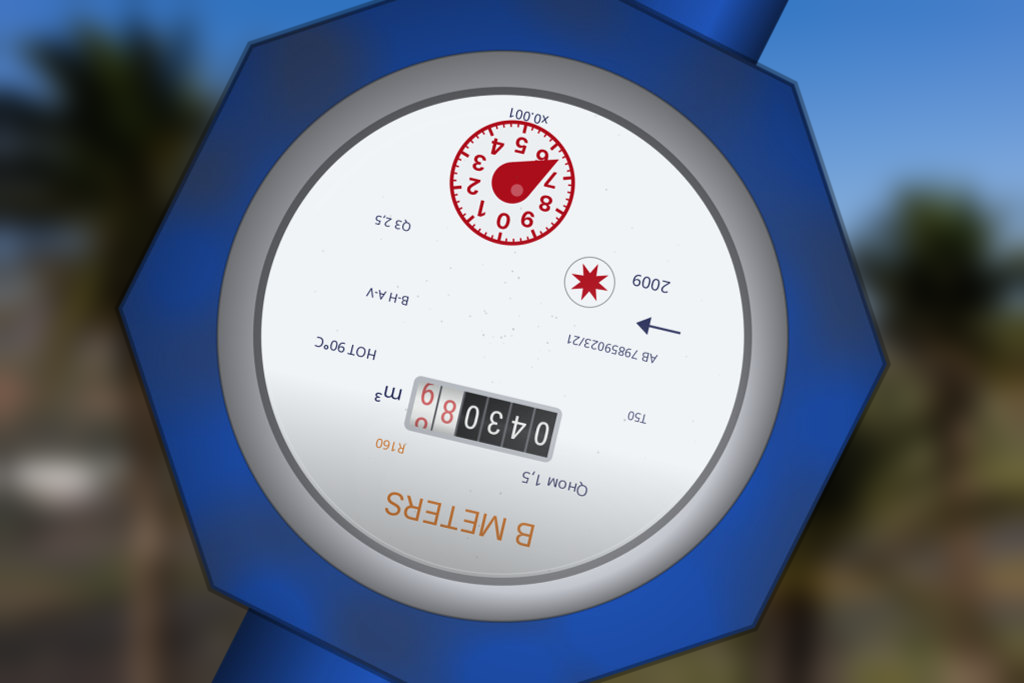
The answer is 430.886 m³
